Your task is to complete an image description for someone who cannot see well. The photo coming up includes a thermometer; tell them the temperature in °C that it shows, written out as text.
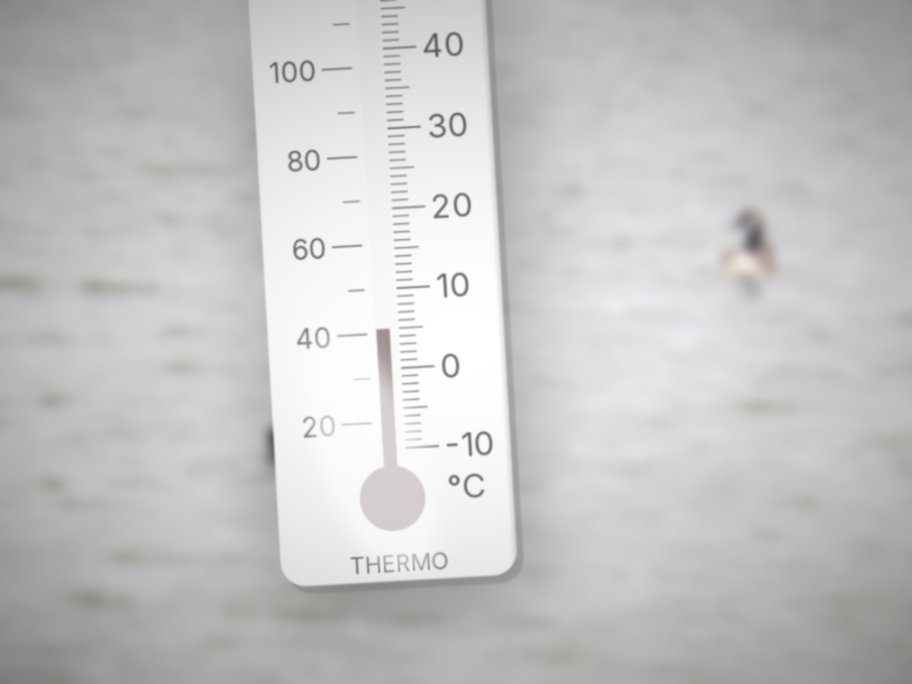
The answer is 5 °C
